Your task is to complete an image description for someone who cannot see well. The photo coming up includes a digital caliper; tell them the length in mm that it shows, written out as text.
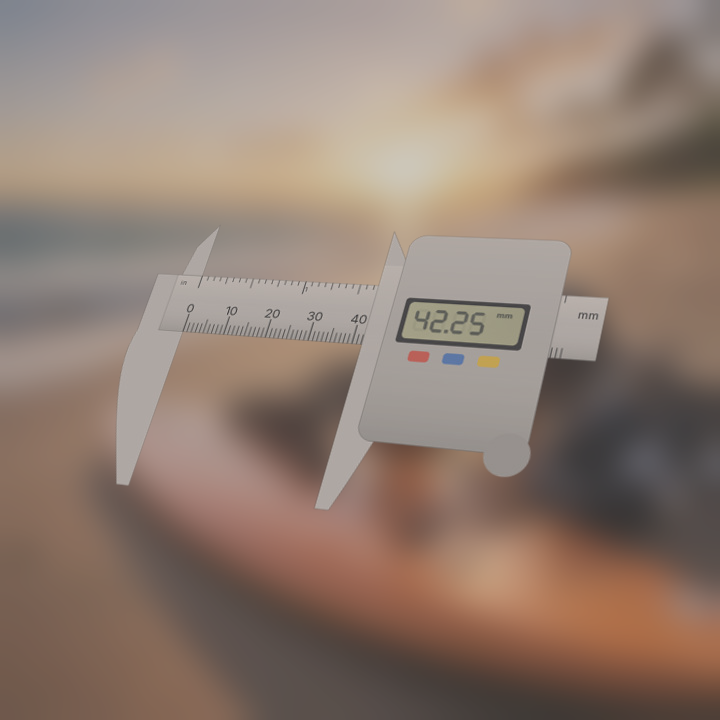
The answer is 42.25 mm
